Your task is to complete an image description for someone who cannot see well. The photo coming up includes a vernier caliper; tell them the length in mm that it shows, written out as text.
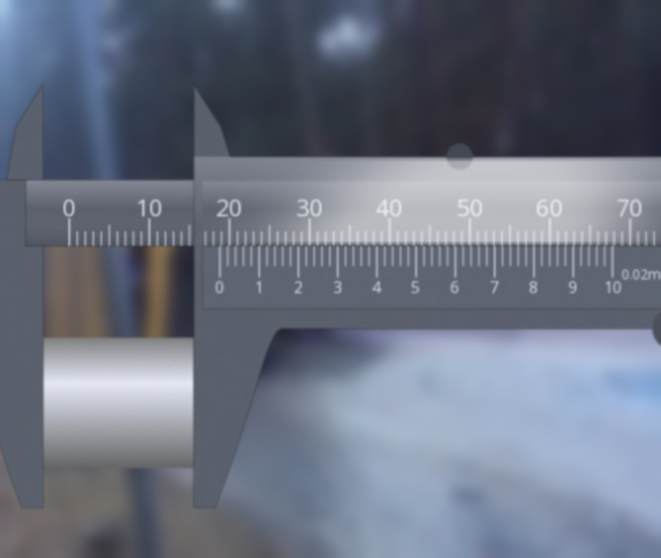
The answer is 18.8 mm
